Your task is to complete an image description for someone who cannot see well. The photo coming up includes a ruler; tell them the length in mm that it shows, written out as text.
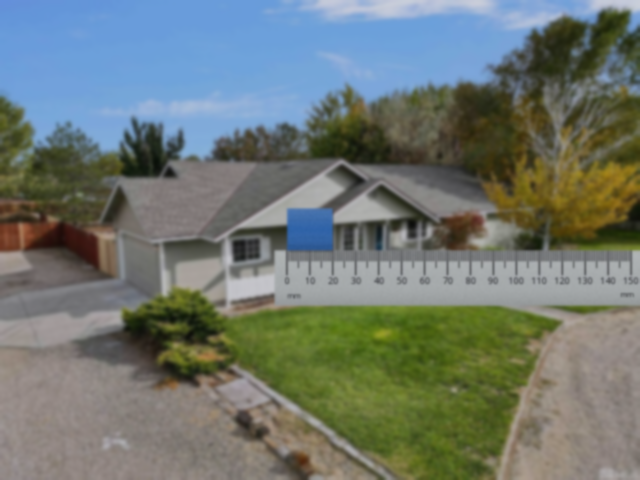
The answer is 20 mm
